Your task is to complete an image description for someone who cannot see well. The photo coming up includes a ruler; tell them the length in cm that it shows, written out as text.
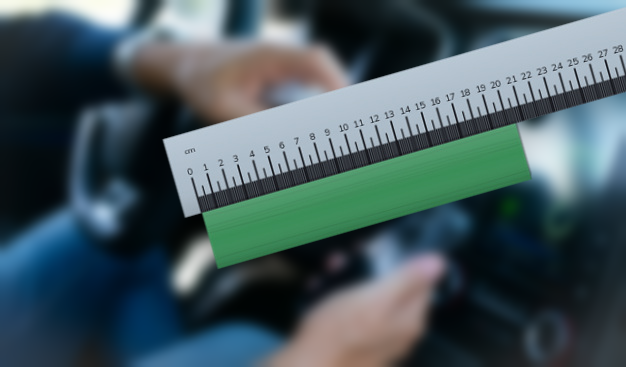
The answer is 20.5 cm
